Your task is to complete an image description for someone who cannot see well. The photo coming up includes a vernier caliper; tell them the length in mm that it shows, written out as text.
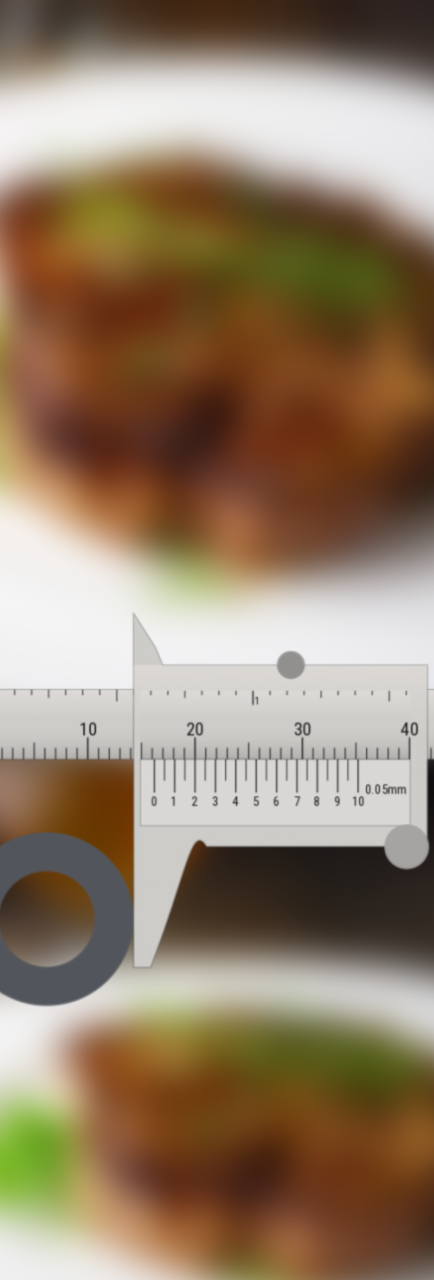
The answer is 16.2 mm
